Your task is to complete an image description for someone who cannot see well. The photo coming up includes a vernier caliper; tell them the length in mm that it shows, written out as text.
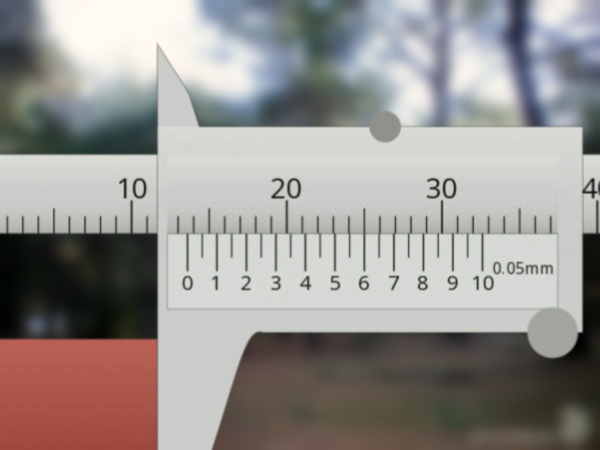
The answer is 13.6 mm
